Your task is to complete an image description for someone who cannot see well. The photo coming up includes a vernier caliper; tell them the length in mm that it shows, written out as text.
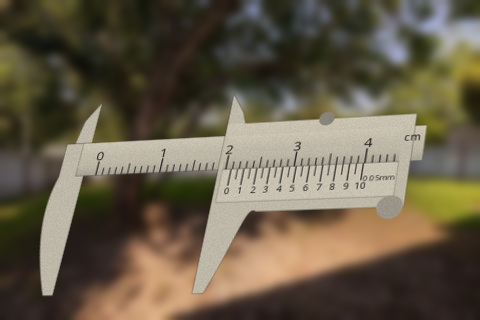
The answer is 20.8 mm
